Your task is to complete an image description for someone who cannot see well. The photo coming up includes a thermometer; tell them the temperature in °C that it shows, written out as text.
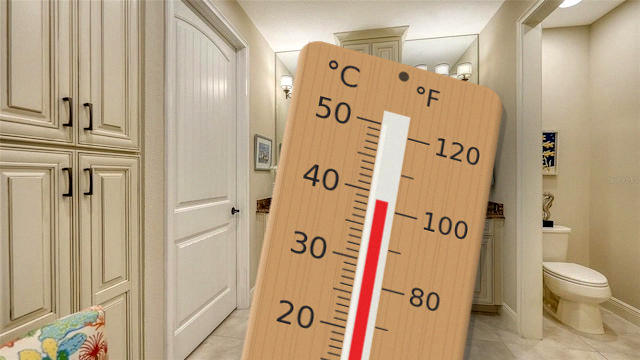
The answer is 39 °C
